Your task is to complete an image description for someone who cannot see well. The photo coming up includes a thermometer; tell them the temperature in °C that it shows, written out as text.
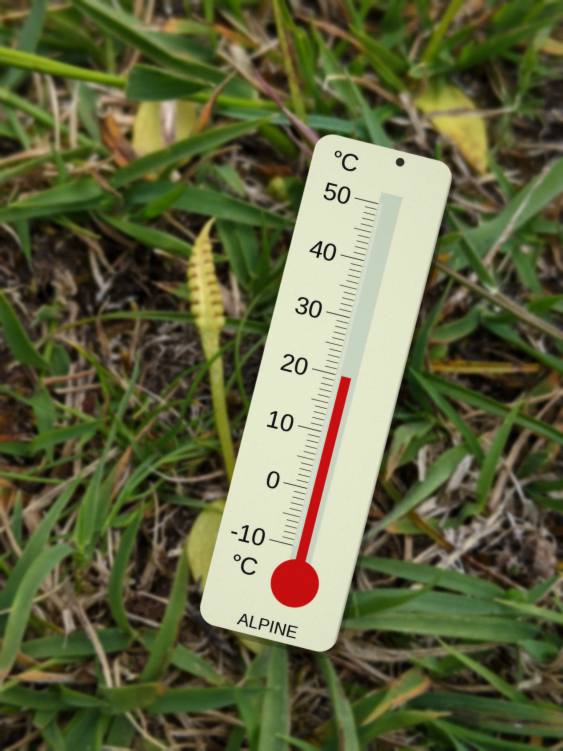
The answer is 20 °C
